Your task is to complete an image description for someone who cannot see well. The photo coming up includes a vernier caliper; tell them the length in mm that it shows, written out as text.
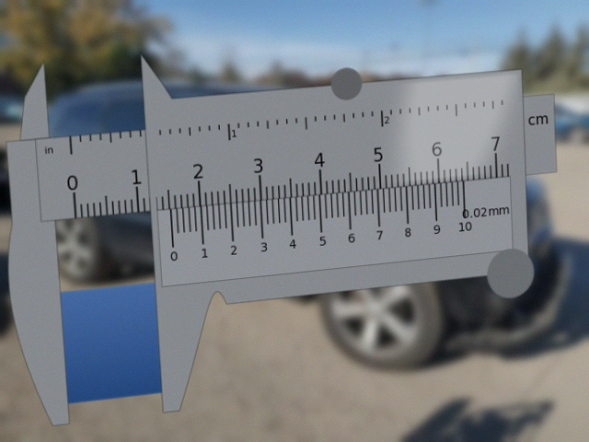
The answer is 15.2 mm
